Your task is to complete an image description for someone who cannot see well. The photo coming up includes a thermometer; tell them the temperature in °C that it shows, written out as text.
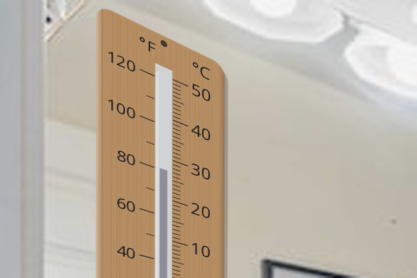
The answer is 27 °C
